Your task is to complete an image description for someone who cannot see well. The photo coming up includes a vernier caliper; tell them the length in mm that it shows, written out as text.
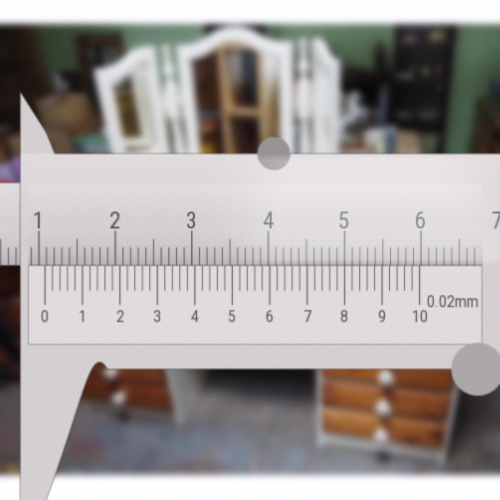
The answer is 10.8 mm
